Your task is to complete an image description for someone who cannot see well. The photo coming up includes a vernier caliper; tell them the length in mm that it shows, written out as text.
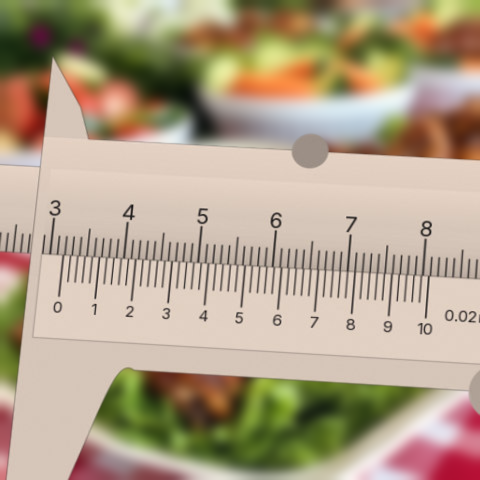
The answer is 31.8 mm
